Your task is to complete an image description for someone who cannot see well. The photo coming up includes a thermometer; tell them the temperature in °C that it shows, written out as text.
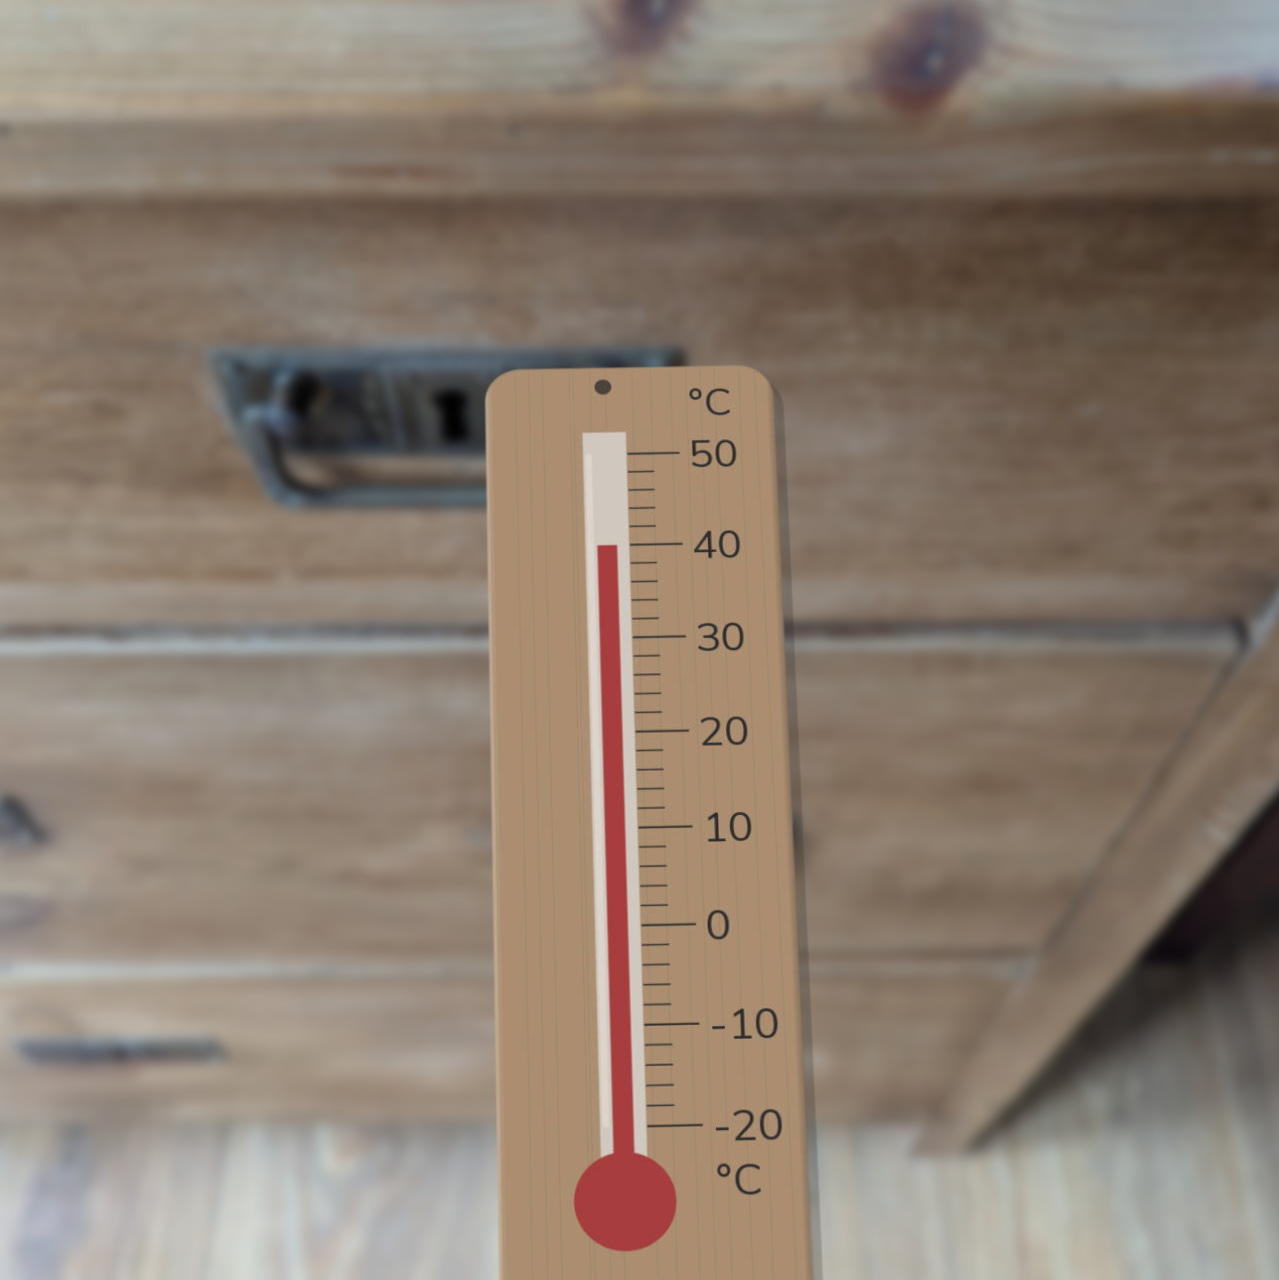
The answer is 40 °C
